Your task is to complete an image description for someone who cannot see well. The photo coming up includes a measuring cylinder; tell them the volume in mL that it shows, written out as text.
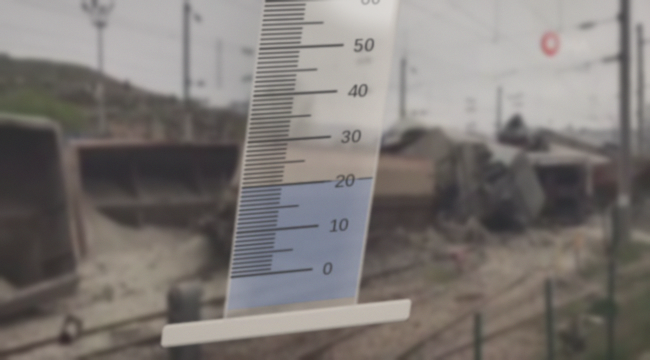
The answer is 20 mL
